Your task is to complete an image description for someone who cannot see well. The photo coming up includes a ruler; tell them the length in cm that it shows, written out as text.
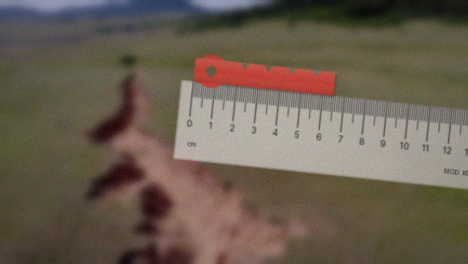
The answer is 6.5 cm
